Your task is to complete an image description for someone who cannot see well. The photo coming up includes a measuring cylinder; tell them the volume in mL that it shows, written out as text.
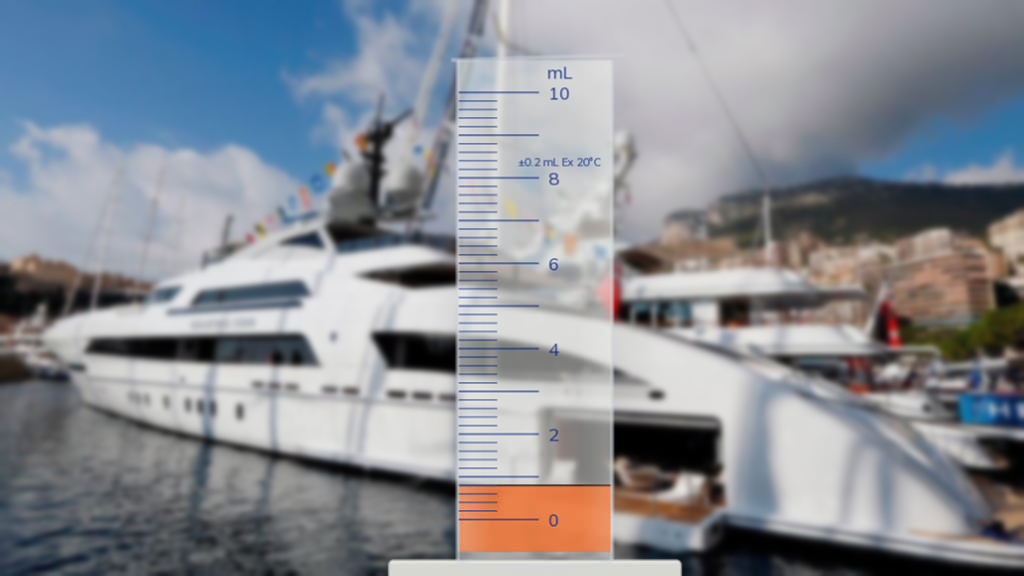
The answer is 0.8 mL
